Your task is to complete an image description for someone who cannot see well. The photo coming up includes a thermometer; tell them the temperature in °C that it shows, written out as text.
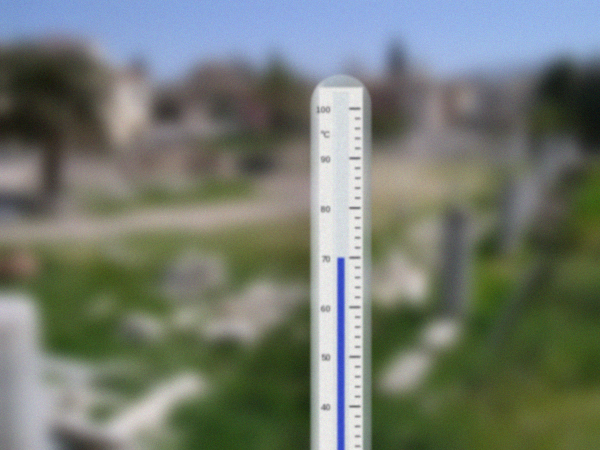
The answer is 70 °C
